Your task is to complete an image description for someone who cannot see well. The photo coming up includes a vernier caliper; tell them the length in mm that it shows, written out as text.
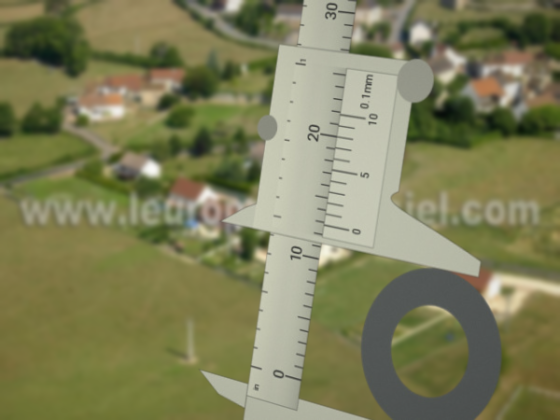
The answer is 12.8 mm
